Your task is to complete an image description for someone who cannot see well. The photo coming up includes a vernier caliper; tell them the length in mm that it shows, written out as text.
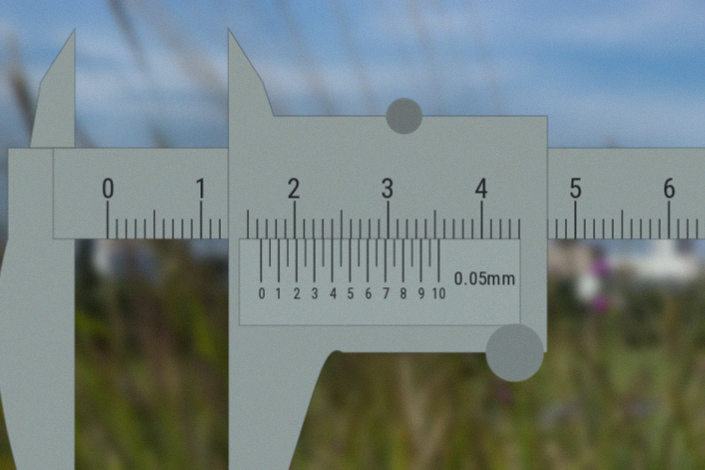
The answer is 16.4 mm
